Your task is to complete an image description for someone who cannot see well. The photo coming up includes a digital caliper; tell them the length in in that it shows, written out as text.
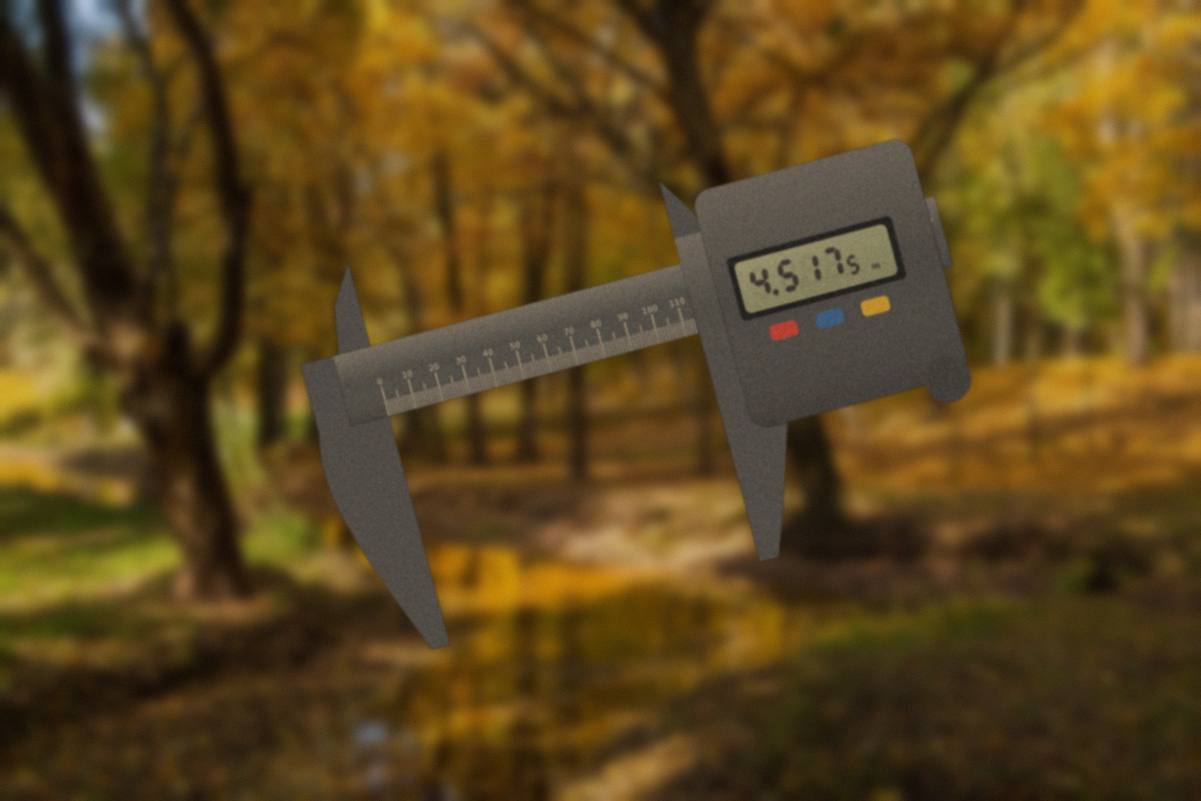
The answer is 4.5175 in
